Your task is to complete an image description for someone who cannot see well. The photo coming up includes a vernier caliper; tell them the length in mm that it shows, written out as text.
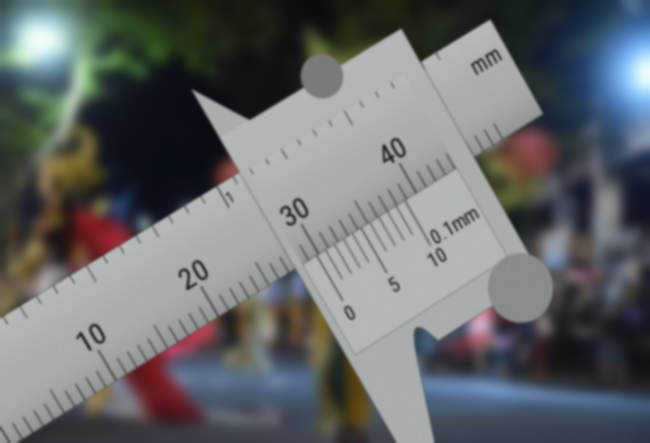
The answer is 29.8 mm
